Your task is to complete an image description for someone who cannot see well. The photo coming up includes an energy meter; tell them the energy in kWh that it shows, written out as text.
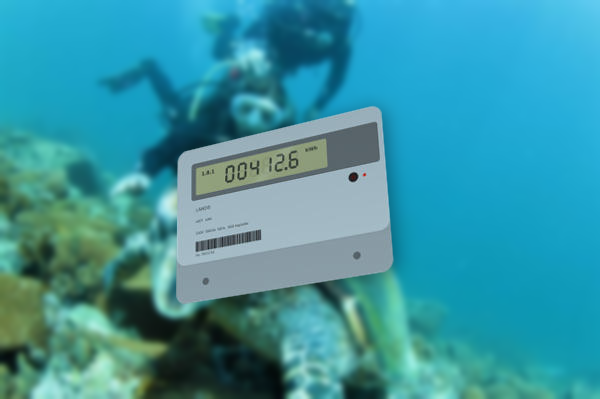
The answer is 412.6 kWh
